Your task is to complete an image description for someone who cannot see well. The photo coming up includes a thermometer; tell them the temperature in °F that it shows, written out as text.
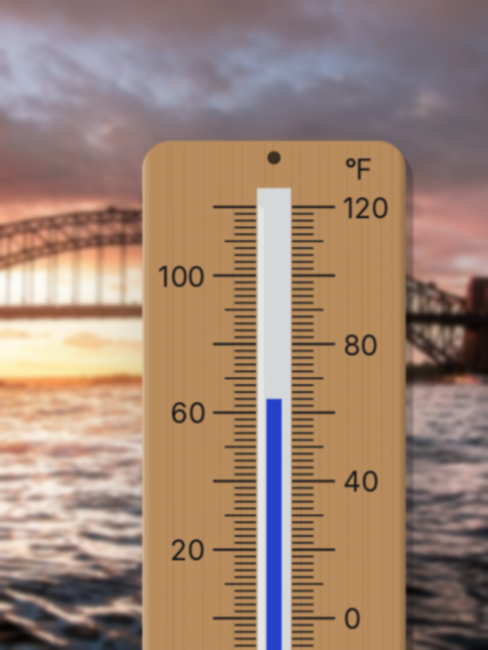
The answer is 64 °F
